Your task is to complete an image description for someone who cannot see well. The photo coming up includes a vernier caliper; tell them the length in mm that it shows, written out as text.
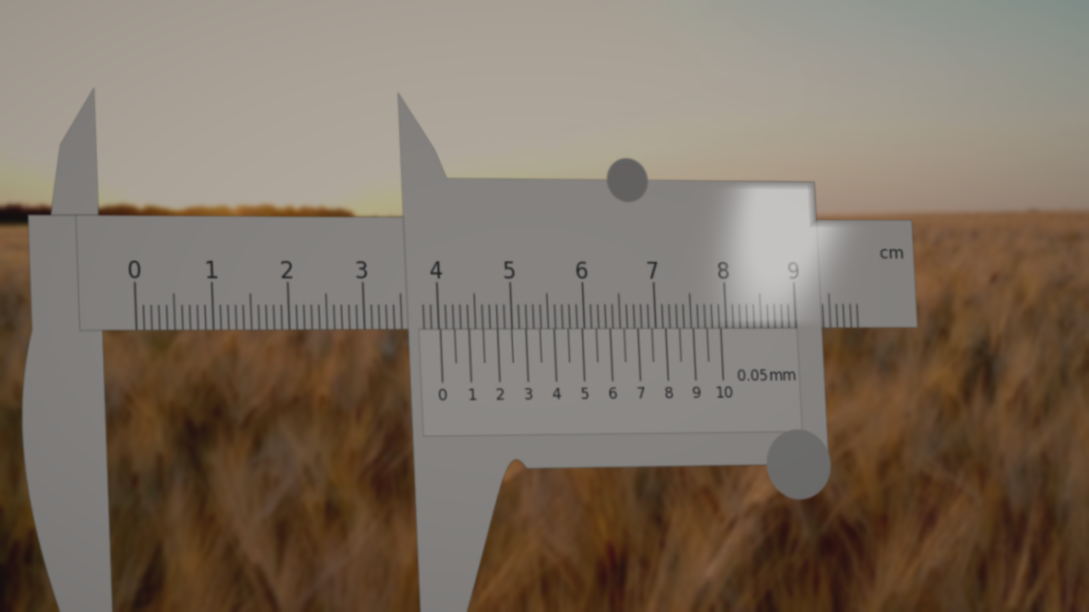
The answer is 40.2 mm
